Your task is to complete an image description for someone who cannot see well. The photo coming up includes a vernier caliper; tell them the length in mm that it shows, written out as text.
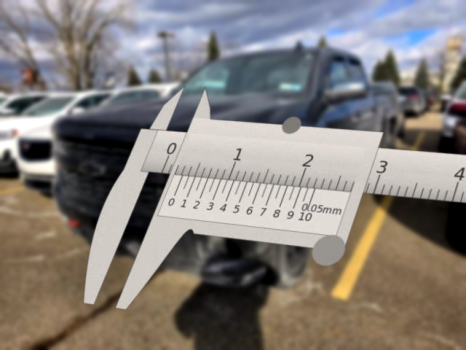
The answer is 3.2 mm
